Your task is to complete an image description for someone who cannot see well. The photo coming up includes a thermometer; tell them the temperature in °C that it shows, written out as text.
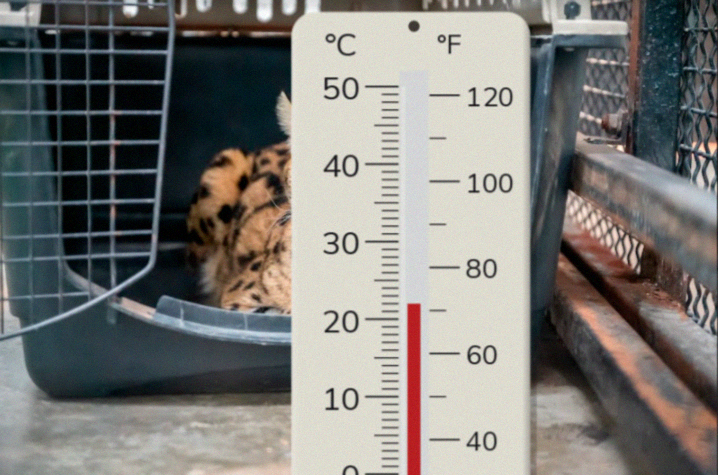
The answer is 22 °C
